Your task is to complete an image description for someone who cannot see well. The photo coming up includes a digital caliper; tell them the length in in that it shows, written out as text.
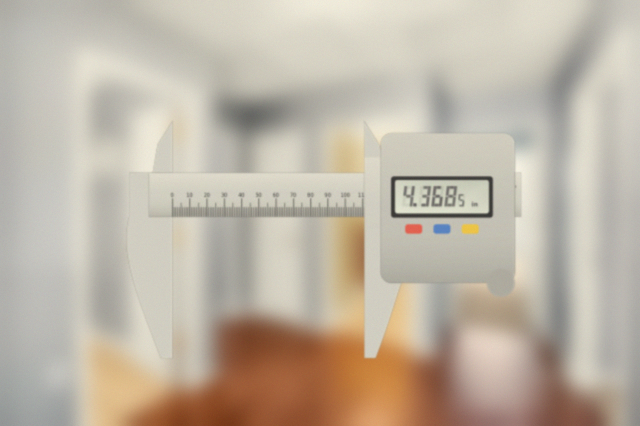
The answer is 4.3685 in
